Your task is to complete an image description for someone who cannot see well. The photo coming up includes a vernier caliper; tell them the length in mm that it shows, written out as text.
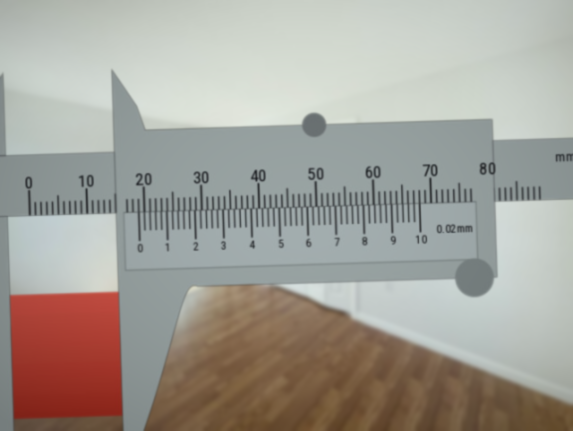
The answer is 19.0 mm
